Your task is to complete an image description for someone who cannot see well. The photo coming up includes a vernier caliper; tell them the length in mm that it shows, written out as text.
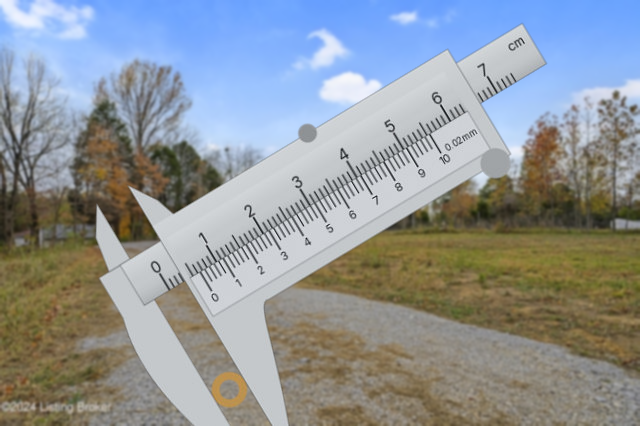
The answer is 6.5 mm
